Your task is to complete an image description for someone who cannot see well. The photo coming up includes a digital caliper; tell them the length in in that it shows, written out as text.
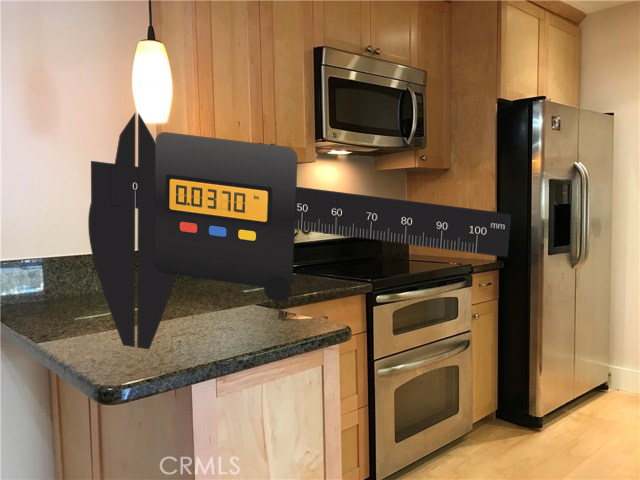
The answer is 0.0370 in
